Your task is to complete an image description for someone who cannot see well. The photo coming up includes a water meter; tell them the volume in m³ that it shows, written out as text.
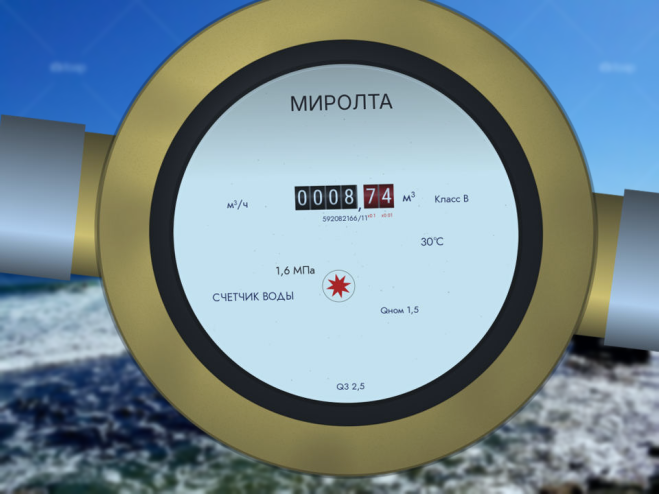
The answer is 8.74 m³
